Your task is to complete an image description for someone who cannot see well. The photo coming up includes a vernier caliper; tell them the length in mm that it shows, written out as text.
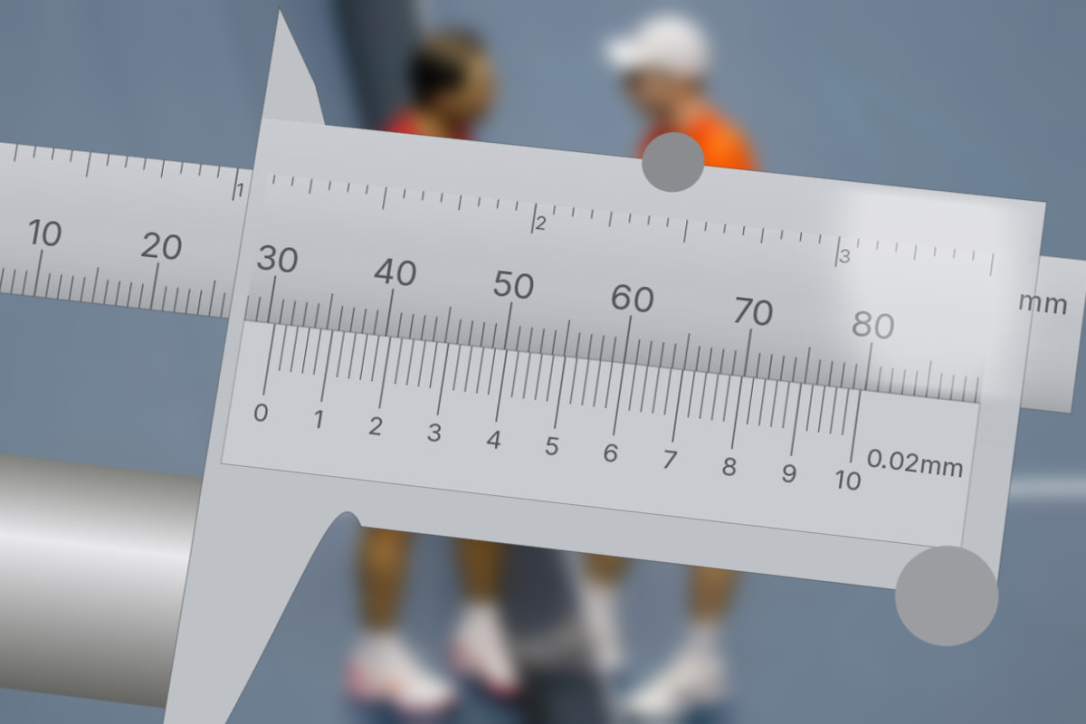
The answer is 30.6 mm
